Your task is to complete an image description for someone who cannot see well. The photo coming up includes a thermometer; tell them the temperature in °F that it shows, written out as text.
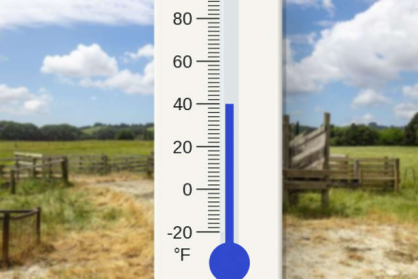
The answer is 40 °F
